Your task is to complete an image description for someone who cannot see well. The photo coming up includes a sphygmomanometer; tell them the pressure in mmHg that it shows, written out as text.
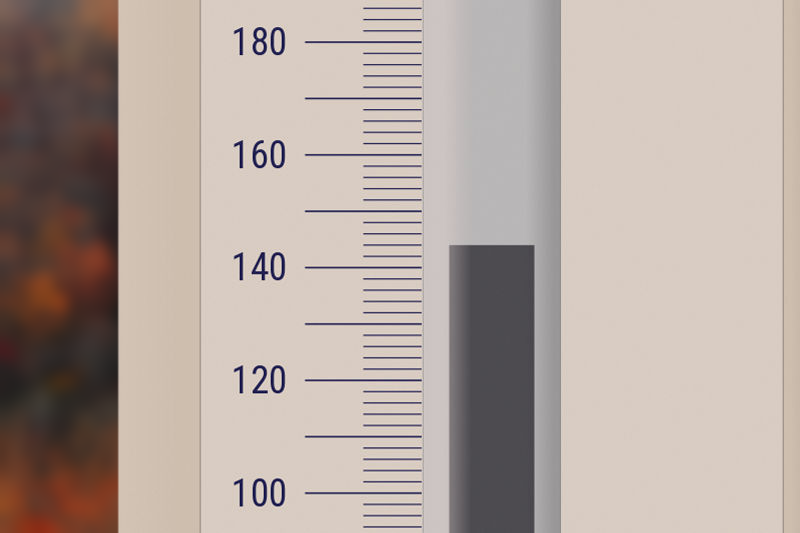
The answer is 144 mmHg
